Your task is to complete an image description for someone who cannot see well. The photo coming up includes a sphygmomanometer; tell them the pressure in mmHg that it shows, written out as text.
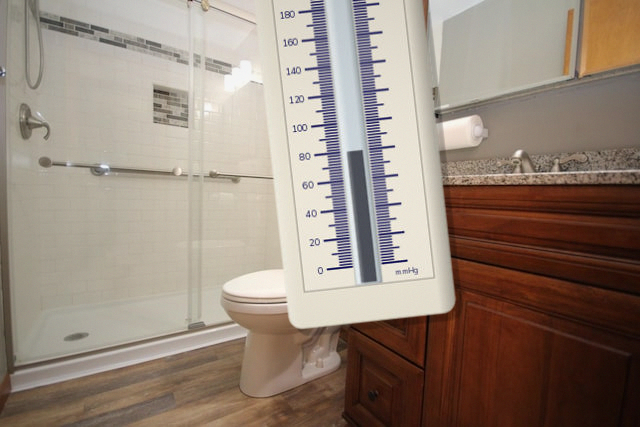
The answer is 80 mmHg
